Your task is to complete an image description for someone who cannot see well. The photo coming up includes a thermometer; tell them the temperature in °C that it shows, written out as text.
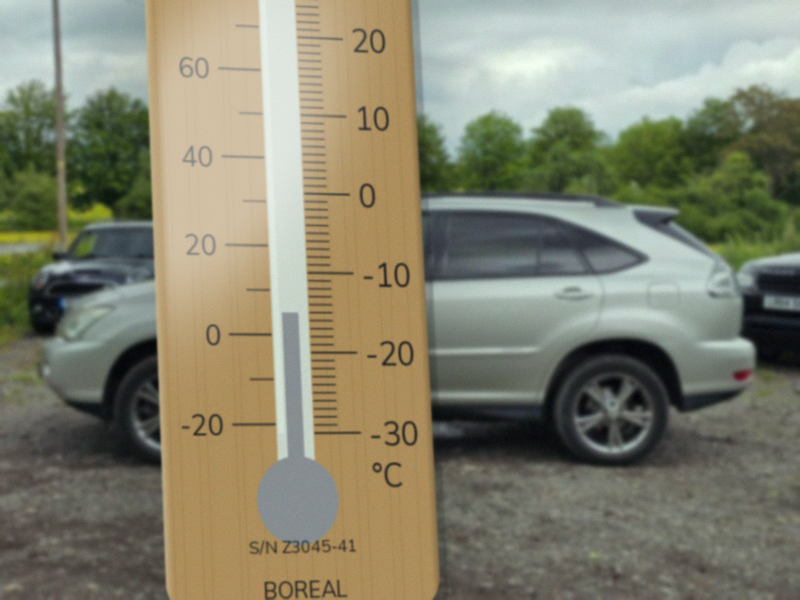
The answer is -15 °C
